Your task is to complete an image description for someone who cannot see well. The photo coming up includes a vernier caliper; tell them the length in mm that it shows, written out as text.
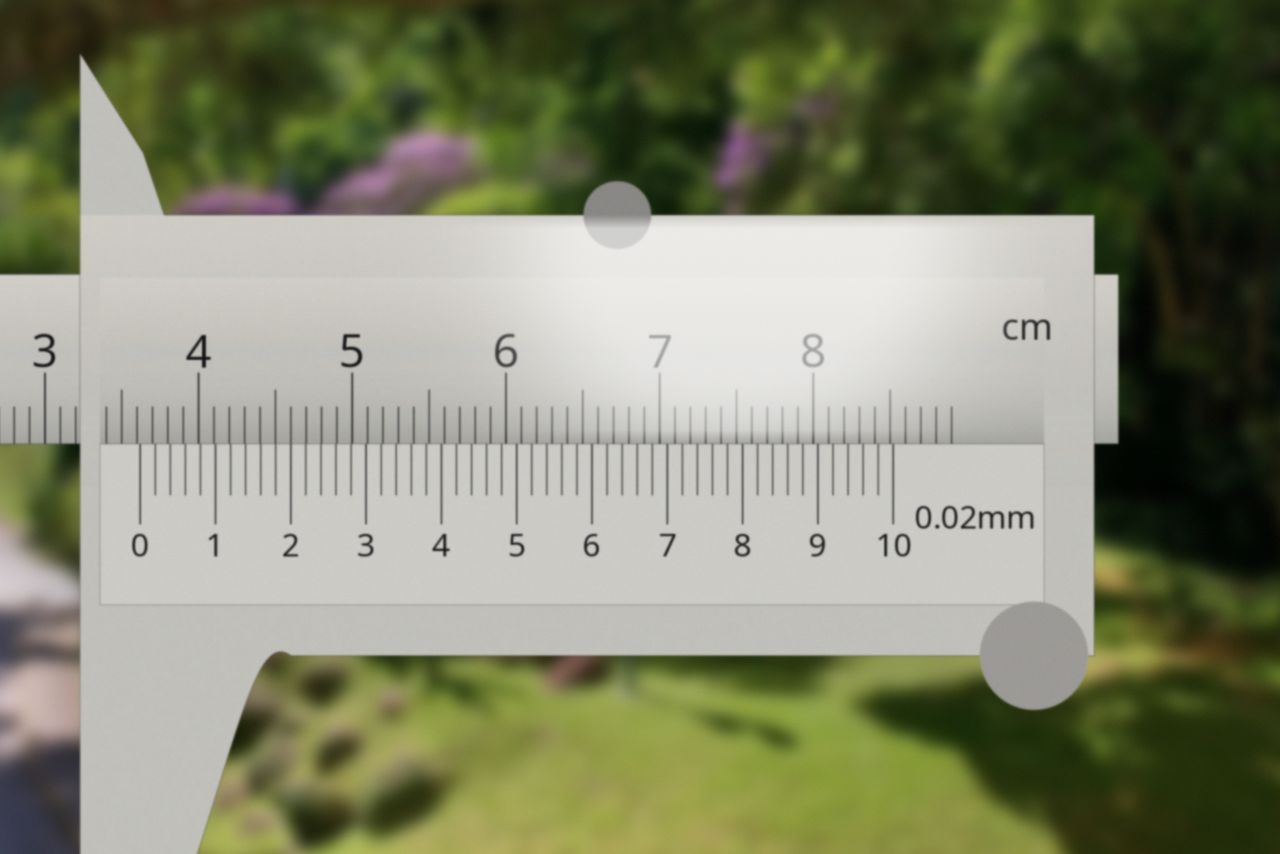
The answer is 36.2 mm
